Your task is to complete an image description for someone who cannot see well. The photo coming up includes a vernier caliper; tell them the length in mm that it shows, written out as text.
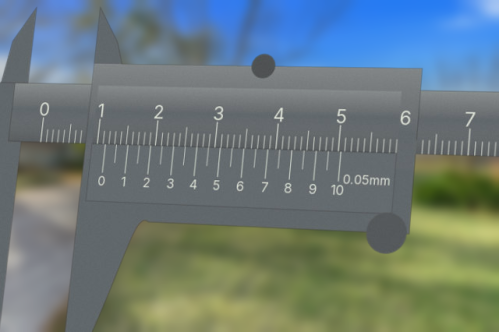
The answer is 11.4 mm
